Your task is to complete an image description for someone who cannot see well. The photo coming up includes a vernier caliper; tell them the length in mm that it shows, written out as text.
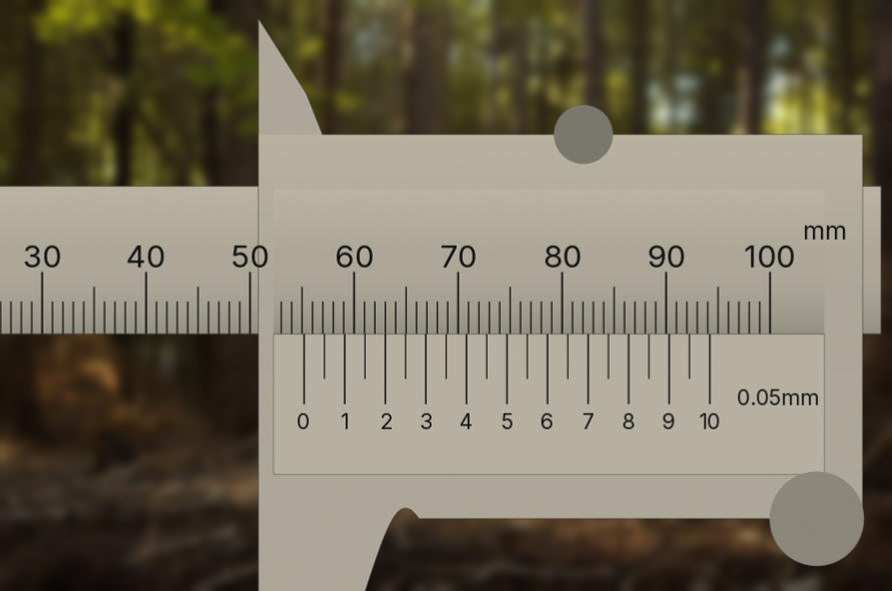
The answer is 55.2 mm
